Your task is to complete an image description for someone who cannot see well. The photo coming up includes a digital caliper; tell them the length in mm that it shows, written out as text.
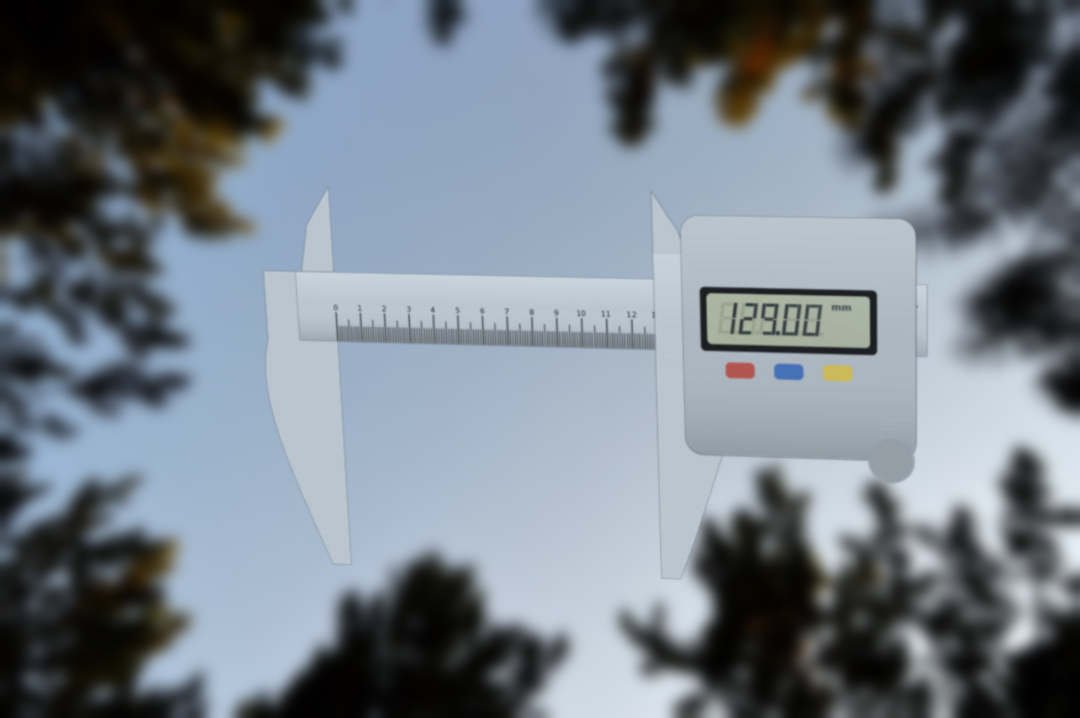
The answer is 129.00 mm
